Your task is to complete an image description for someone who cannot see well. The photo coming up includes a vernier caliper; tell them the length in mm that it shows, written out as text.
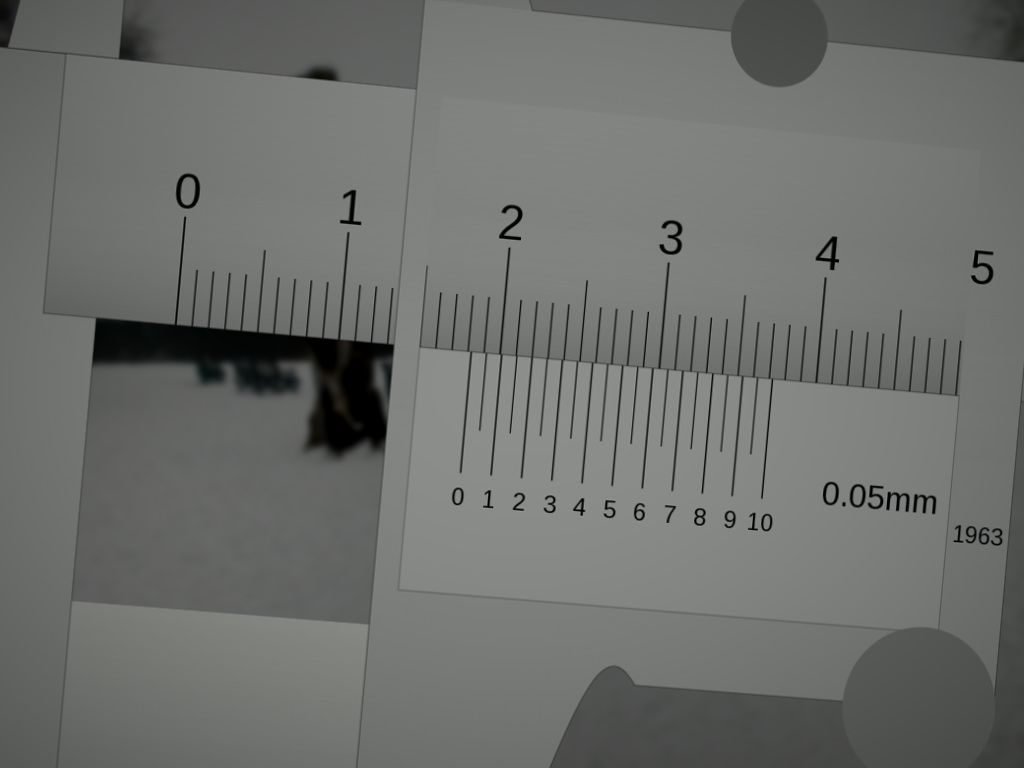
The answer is 18.2 mm
